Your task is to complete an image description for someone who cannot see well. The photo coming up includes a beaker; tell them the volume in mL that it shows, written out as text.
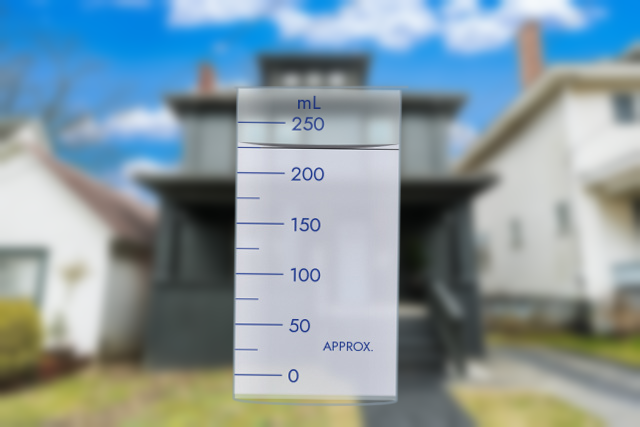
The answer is 225 mL
